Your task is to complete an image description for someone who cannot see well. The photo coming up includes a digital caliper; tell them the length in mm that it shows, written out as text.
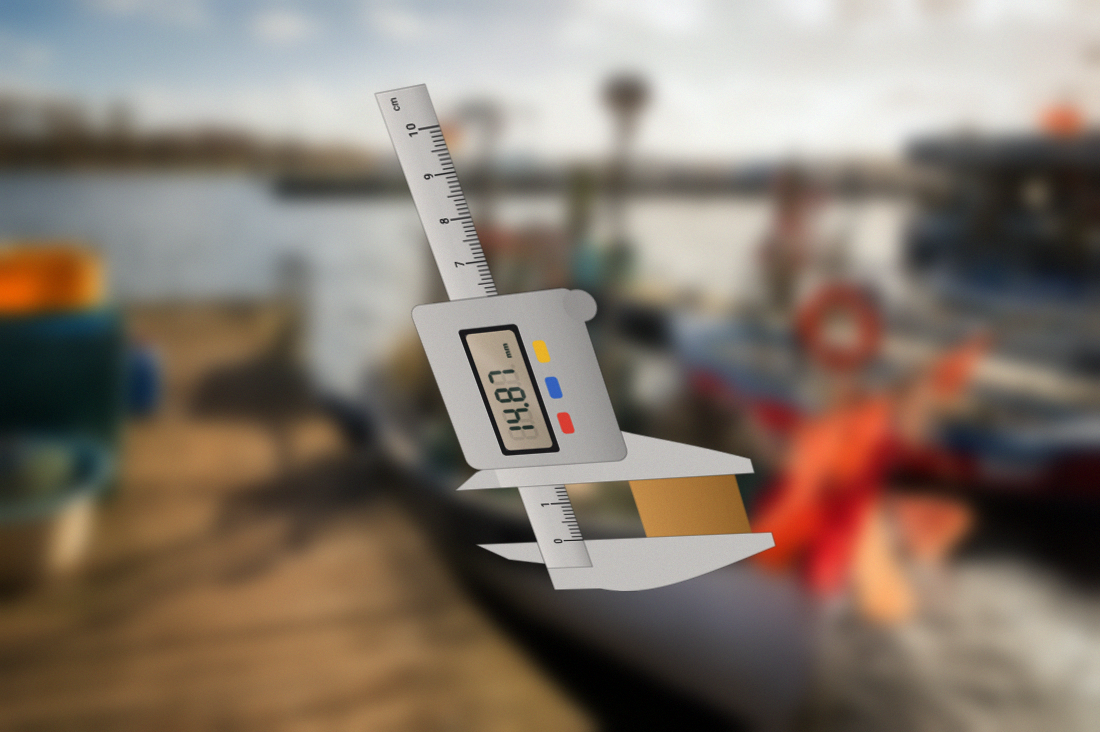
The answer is 14.87 mm
